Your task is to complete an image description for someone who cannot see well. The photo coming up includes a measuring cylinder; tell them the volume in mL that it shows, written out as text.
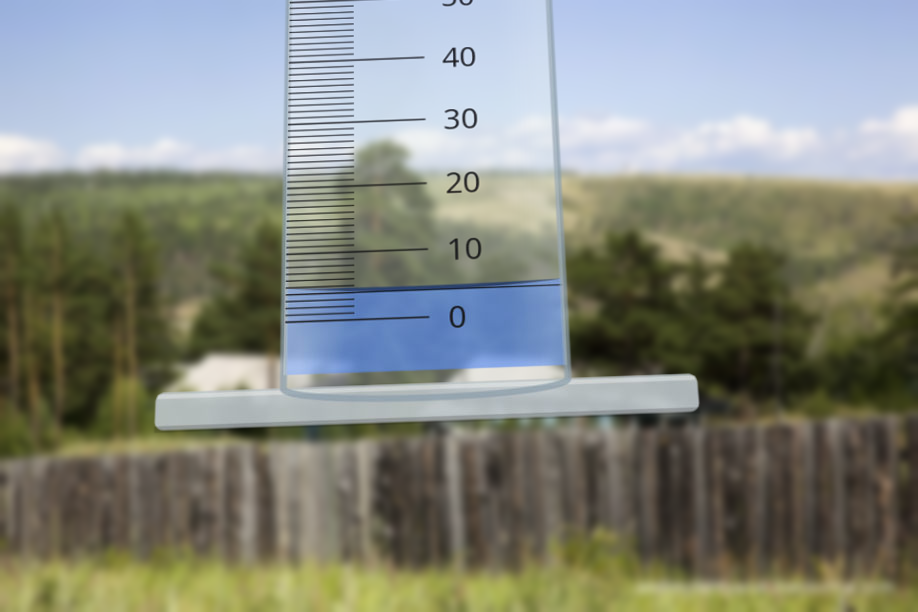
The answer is 4 mL
